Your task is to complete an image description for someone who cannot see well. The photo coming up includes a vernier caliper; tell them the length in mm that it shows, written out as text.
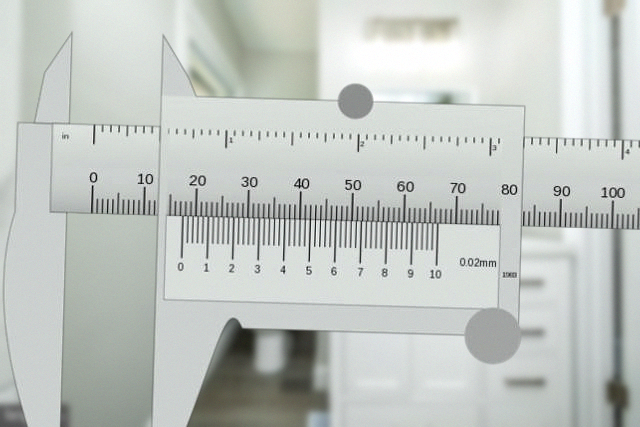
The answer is 17.5 mm
